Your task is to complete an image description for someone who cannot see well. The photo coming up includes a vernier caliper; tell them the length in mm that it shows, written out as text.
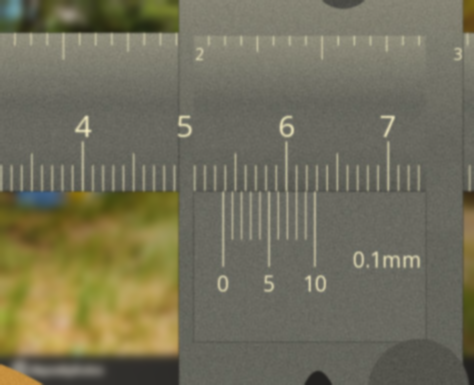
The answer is 53.8 mm
